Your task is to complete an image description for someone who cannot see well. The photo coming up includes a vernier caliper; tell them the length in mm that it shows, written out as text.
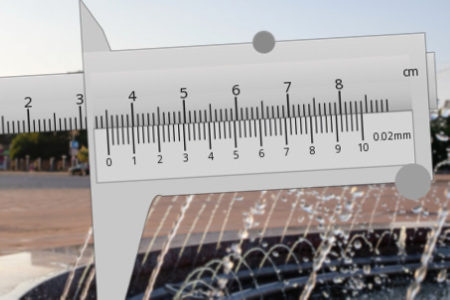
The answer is 35.0 mm
